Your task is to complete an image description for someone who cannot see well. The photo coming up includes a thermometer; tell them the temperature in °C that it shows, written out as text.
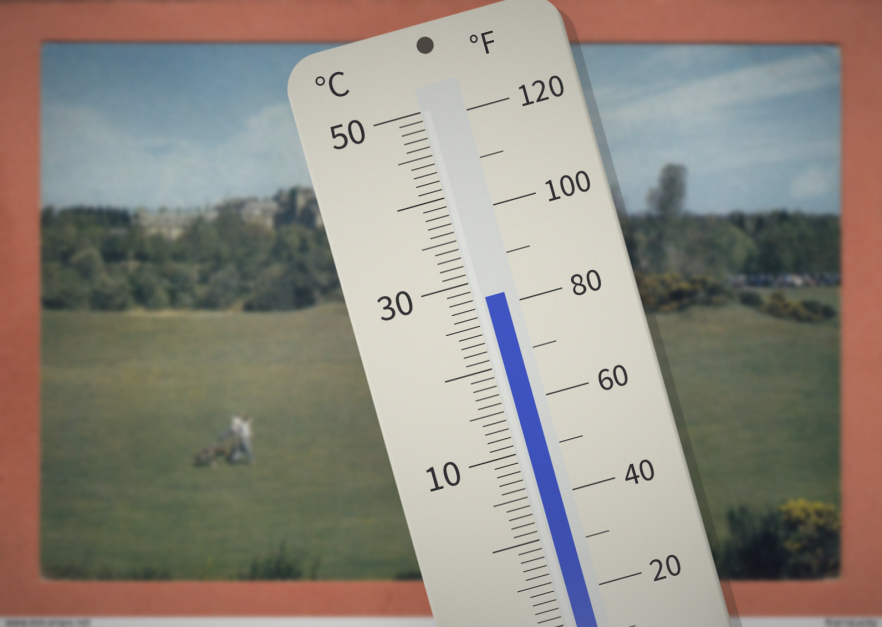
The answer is 28 °C
